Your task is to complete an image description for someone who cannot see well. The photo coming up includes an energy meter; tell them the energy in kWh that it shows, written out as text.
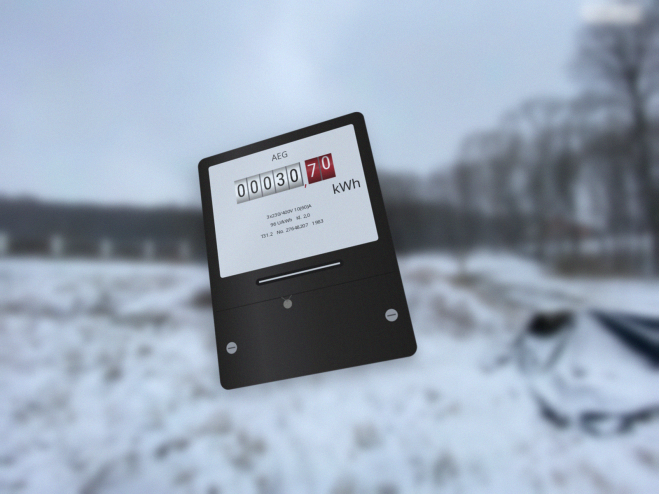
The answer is 30.70 kWh
